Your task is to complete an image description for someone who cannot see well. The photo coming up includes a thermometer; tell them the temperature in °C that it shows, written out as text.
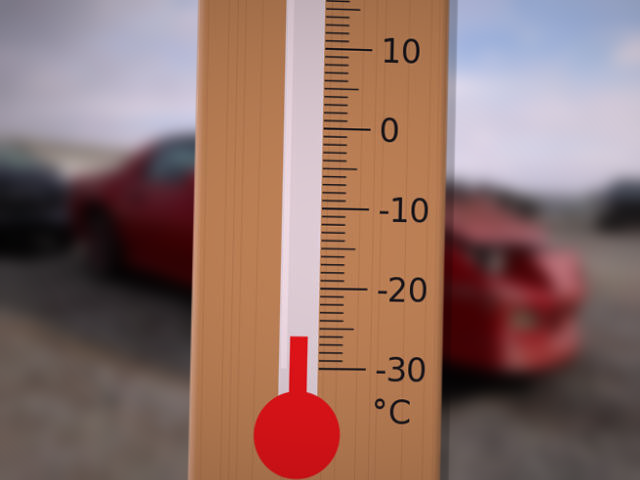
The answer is -26 °C
